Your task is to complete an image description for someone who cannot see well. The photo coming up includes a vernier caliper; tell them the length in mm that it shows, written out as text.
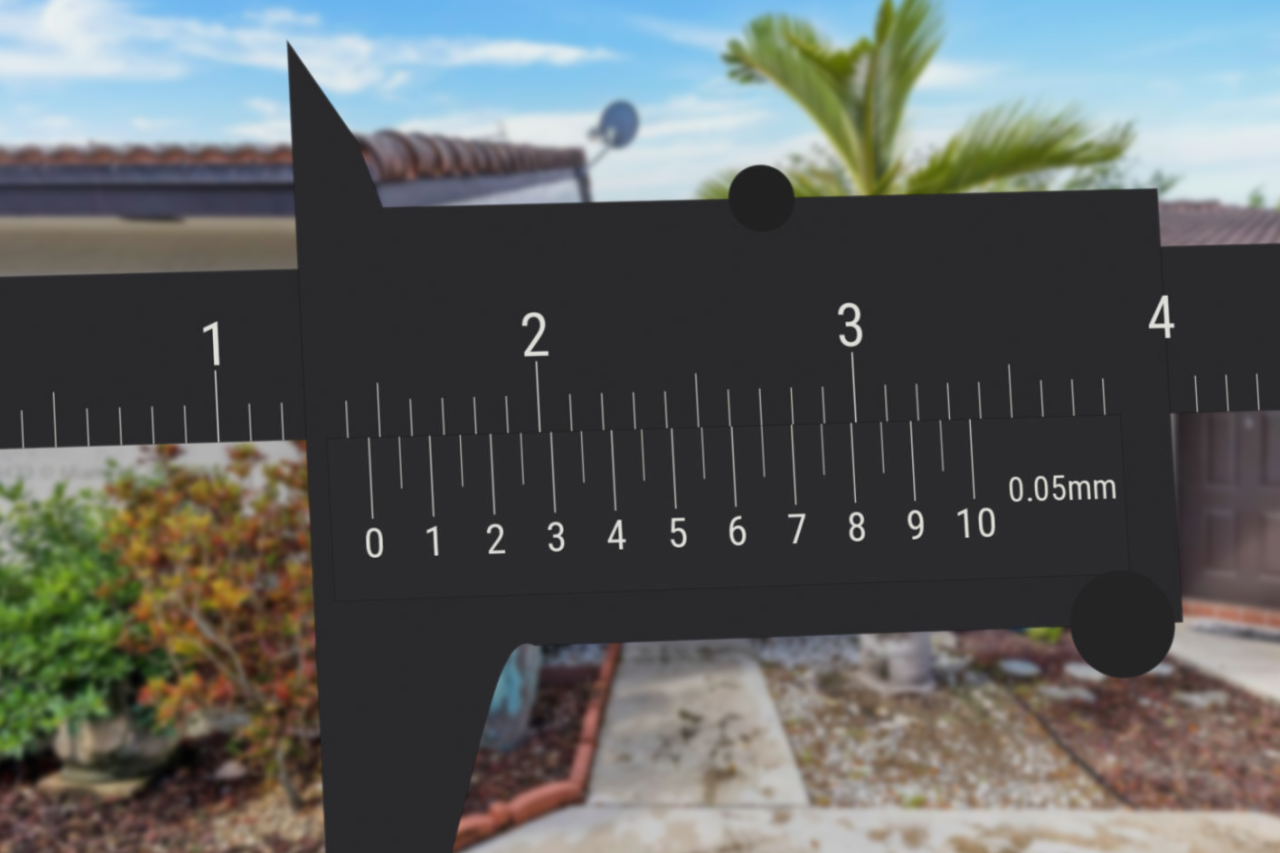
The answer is 14.65 mm
